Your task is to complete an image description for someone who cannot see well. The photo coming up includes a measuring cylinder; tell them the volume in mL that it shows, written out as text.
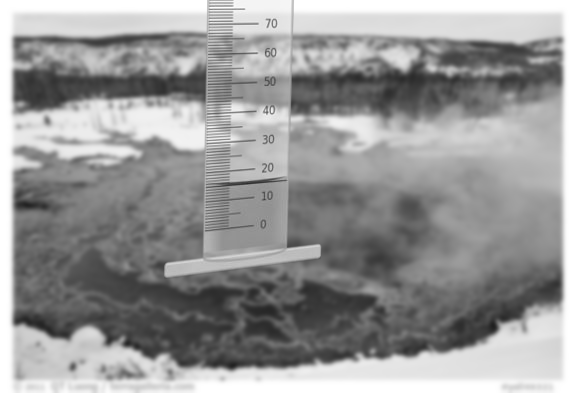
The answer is 15 mL
